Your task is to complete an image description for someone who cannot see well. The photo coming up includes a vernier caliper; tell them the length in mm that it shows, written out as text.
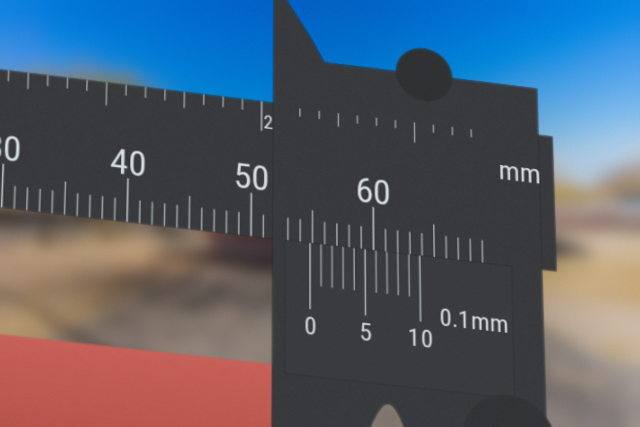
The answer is 54.8 mm
